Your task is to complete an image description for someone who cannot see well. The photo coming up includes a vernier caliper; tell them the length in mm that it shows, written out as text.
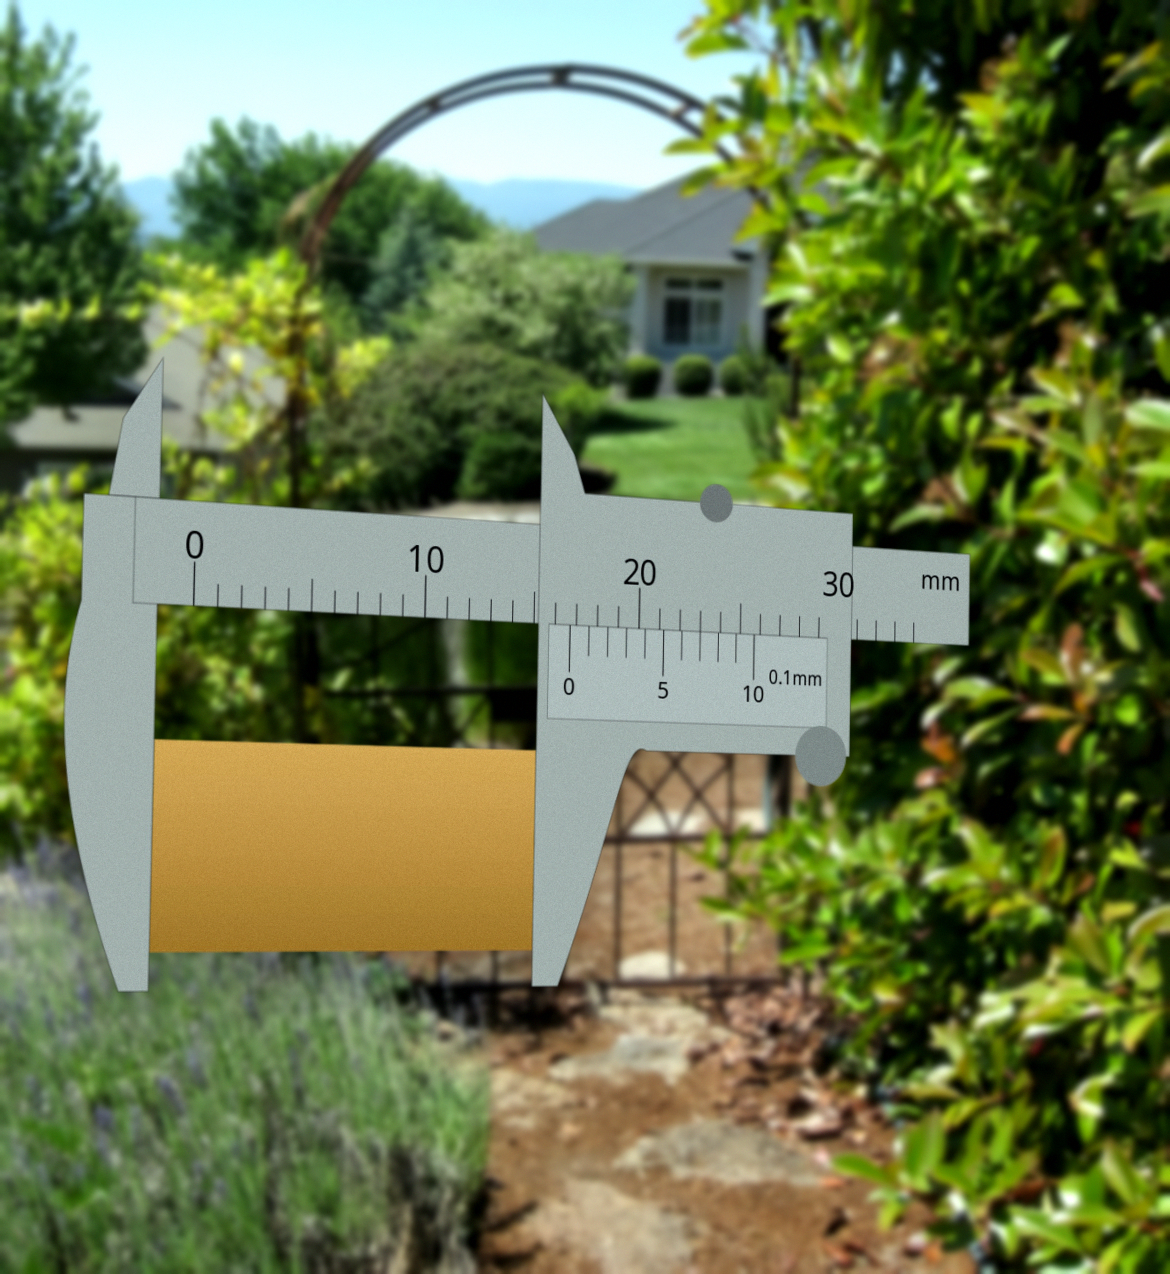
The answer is 16.7 mm
